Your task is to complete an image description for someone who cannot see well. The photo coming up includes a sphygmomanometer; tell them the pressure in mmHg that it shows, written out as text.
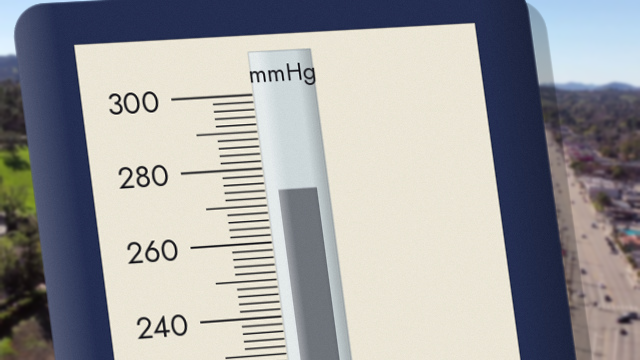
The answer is 274 mmHg
